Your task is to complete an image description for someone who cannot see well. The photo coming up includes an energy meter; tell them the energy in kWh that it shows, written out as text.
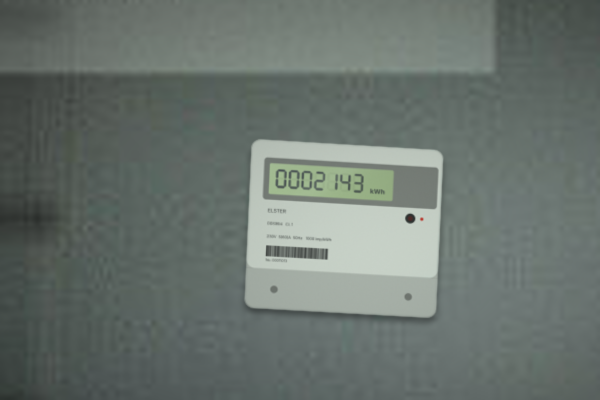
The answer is 2143 kWh
